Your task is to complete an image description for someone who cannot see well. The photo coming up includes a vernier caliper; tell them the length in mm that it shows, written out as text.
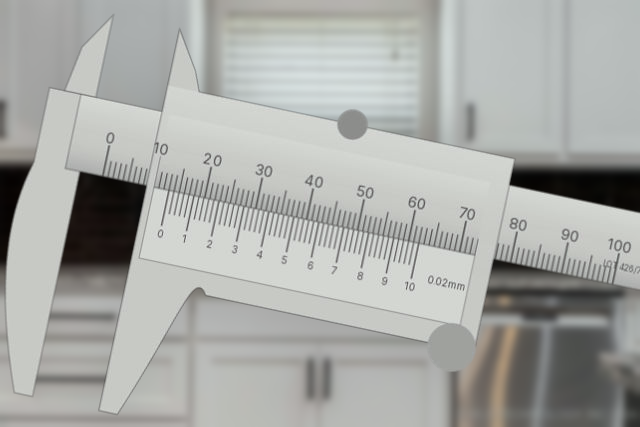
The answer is 13.0 mm
